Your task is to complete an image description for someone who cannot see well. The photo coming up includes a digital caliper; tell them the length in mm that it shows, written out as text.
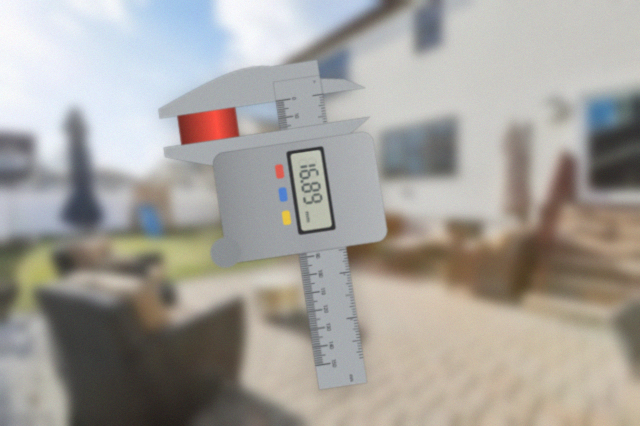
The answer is 16.89 mm
